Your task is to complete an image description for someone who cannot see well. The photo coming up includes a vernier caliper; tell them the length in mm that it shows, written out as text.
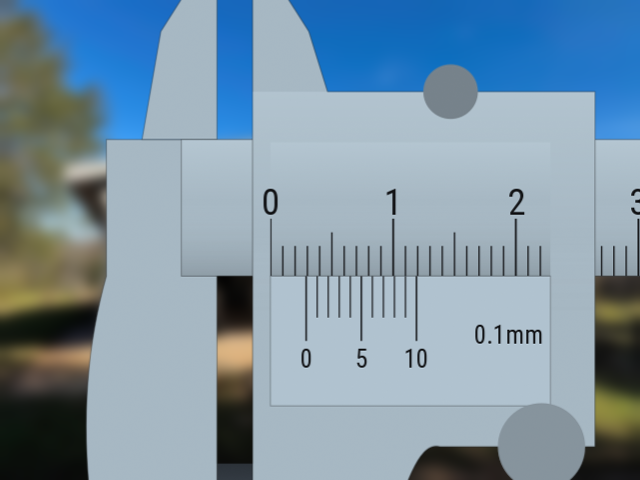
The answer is 2.9 mm
